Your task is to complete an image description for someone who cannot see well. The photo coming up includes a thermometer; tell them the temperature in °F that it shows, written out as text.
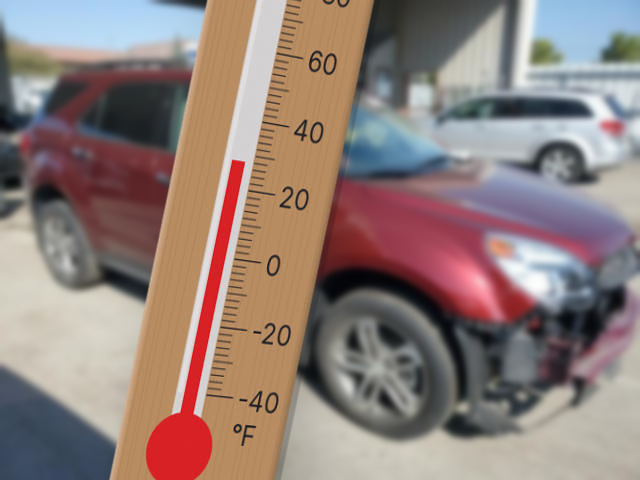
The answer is 28 °F
